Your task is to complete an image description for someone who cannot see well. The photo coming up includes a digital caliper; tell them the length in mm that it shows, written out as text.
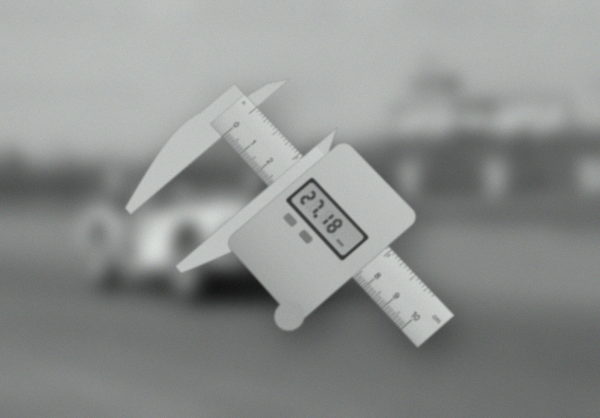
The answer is 27.18 mm
